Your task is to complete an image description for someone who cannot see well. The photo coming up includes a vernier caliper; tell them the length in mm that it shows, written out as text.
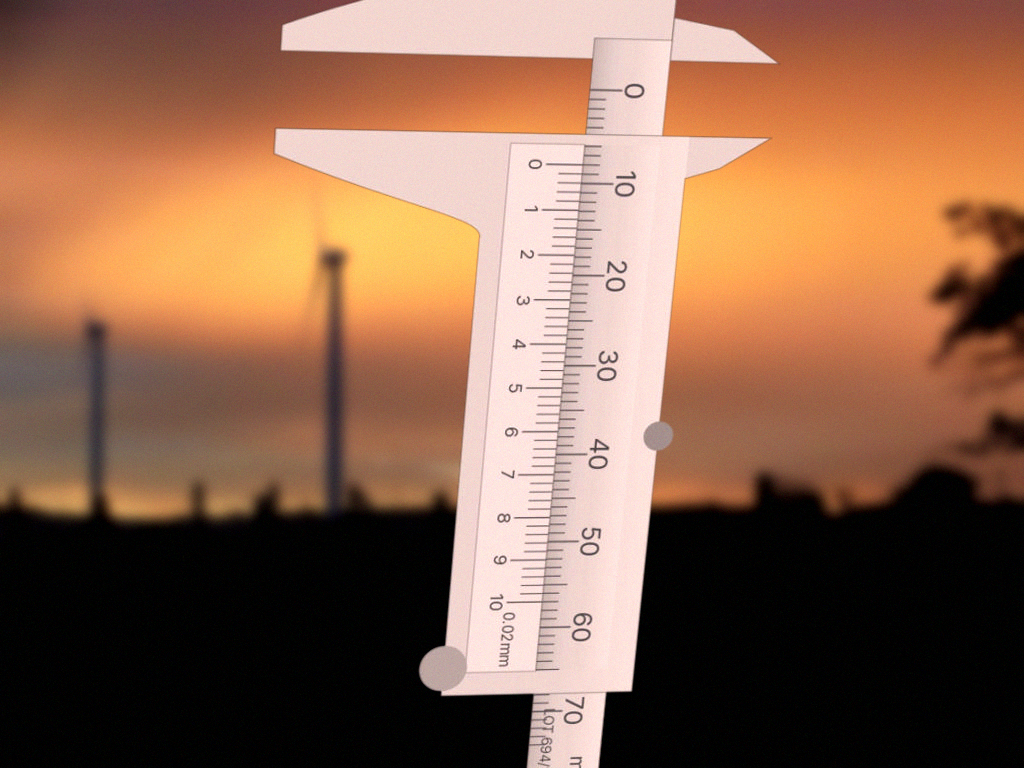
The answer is 8.0 mm
